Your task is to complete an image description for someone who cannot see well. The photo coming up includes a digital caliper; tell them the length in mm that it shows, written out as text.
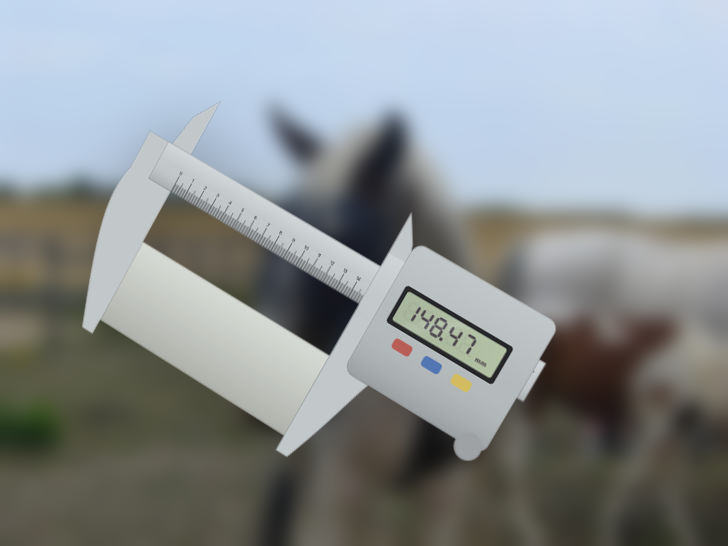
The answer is 148.47 mm
